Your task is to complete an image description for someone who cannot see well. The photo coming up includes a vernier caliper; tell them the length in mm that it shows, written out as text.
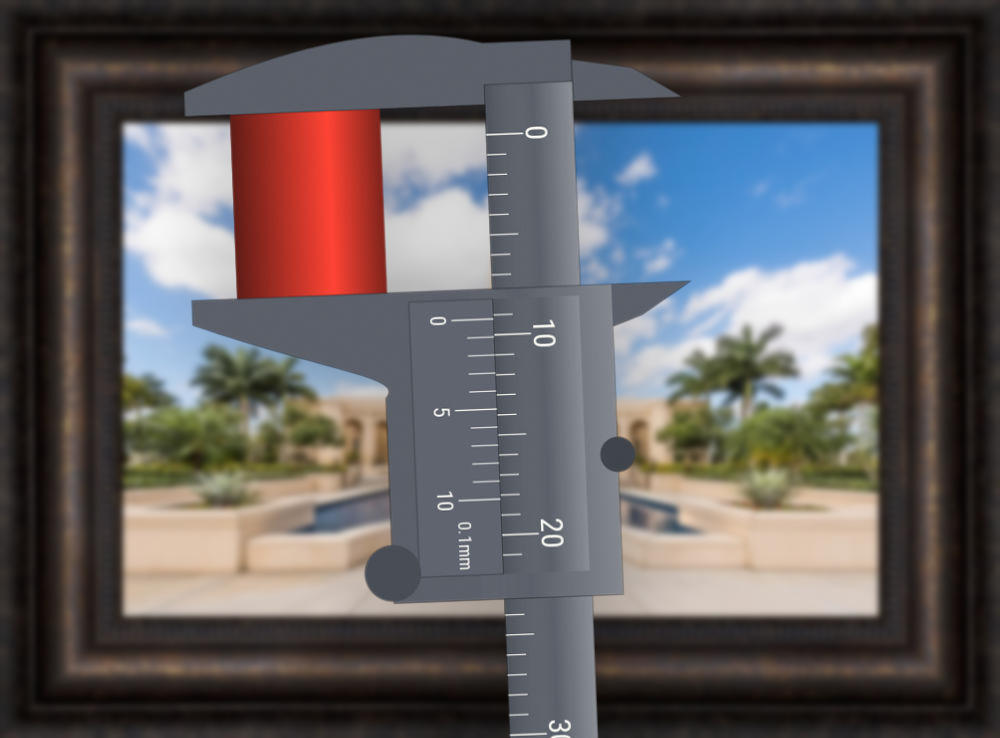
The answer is 9.2 mm
